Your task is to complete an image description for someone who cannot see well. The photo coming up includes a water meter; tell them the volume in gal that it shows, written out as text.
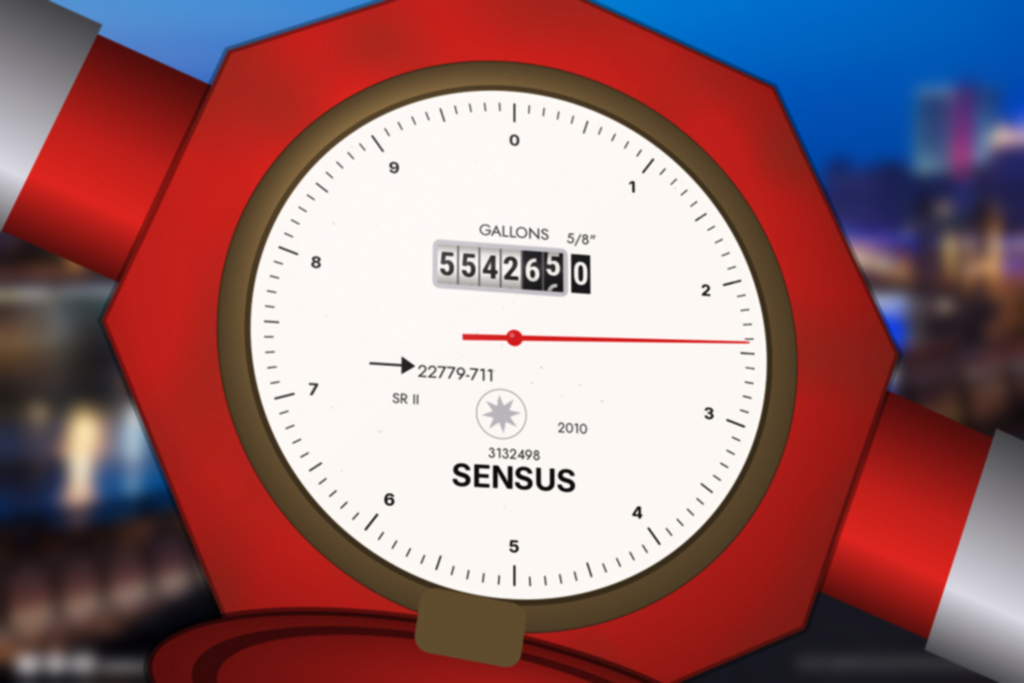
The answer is 5542652.4 gal
